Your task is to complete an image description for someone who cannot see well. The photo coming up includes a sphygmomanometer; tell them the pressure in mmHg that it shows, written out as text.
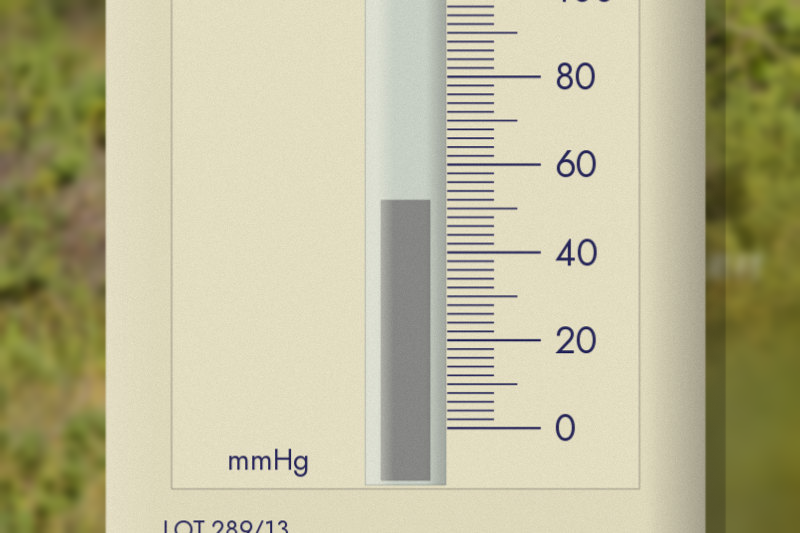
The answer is 52 mmHg
